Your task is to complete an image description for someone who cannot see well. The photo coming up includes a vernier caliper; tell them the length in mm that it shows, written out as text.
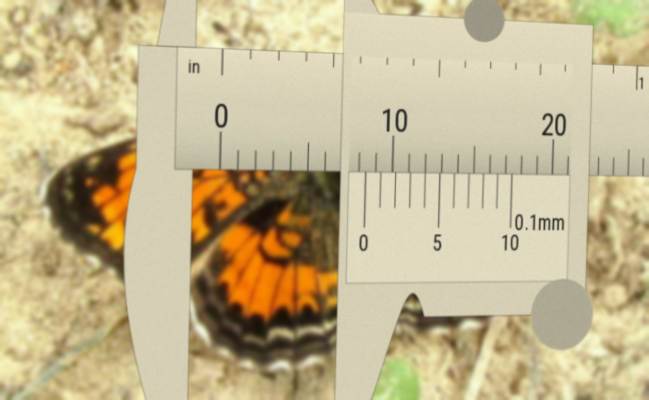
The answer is 8.4 mm
